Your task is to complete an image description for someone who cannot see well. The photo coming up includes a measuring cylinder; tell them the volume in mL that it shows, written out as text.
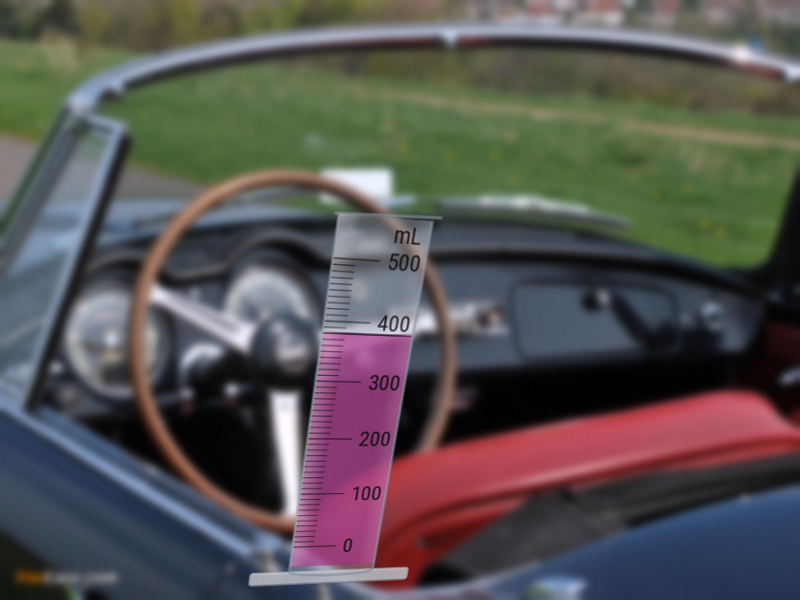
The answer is 380 mL
